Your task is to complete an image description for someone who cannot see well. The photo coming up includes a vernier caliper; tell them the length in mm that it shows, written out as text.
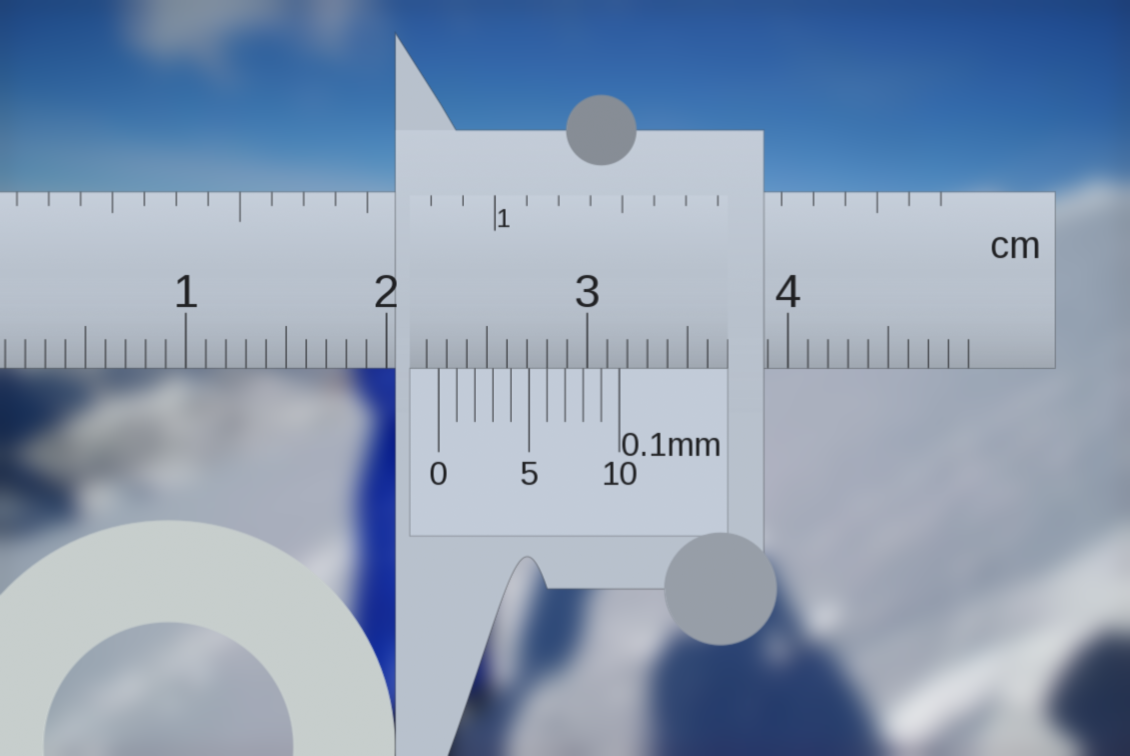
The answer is 22.6 mm
